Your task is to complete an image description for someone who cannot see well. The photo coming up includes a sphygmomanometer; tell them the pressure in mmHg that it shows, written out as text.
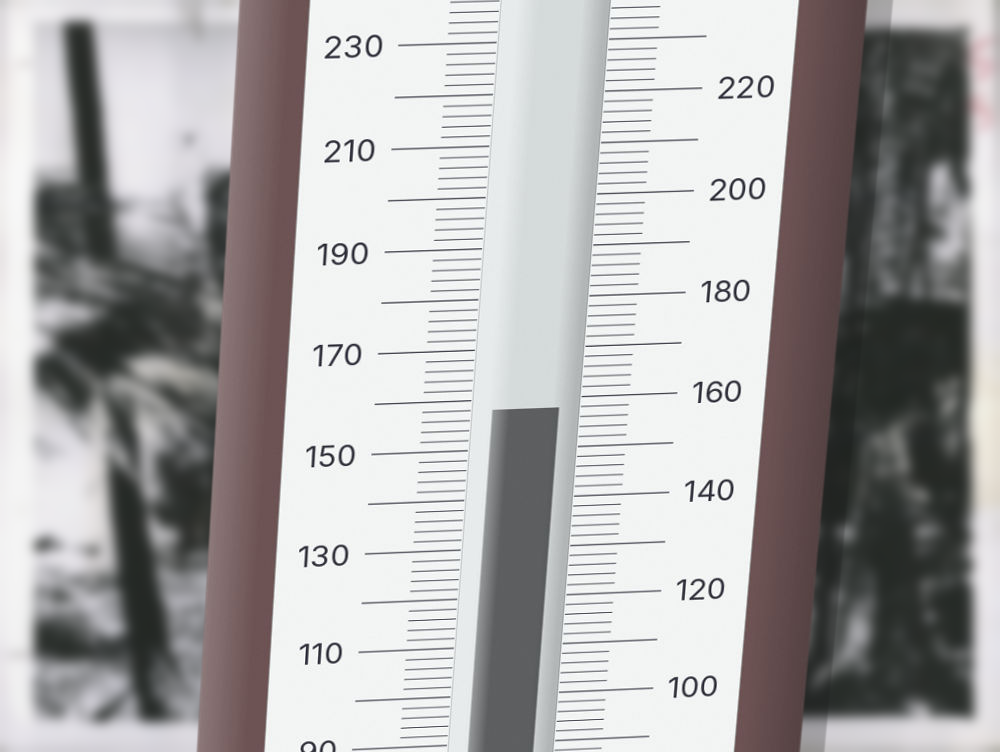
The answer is 158 mmHg
